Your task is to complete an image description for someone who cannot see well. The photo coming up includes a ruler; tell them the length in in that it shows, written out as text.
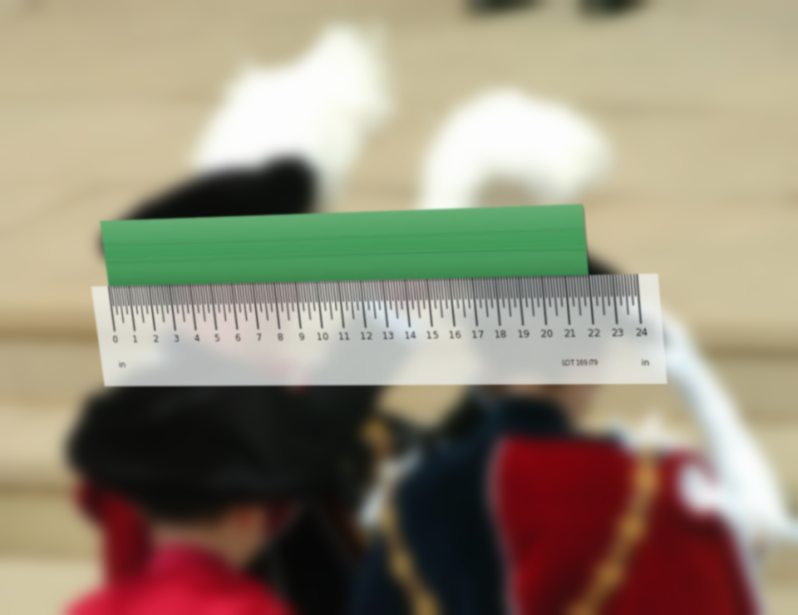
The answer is 22 in
